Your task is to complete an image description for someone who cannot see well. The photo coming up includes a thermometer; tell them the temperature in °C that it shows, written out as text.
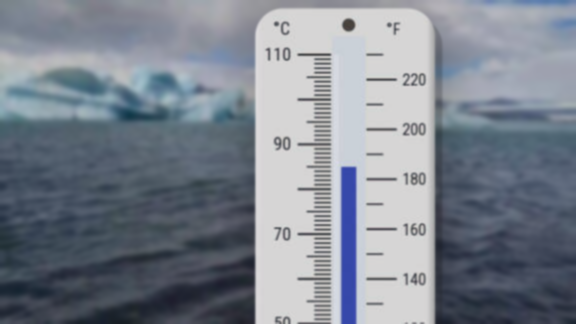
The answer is 85 °C
